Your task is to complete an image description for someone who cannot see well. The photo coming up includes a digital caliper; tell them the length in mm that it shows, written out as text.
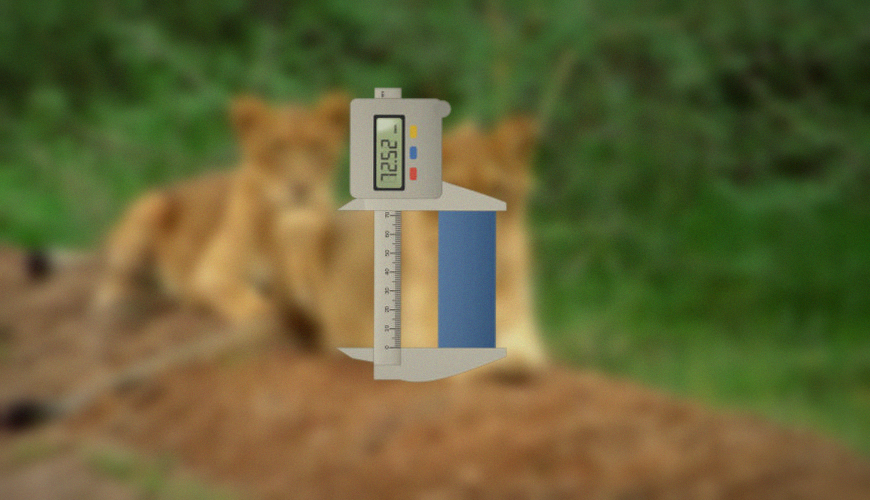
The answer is 72.52 mm
